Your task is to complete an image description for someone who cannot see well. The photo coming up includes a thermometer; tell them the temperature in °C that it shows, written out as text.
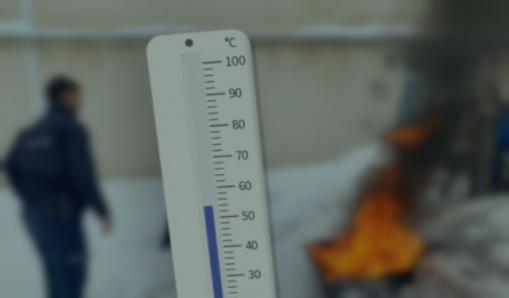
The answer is 54 °C
